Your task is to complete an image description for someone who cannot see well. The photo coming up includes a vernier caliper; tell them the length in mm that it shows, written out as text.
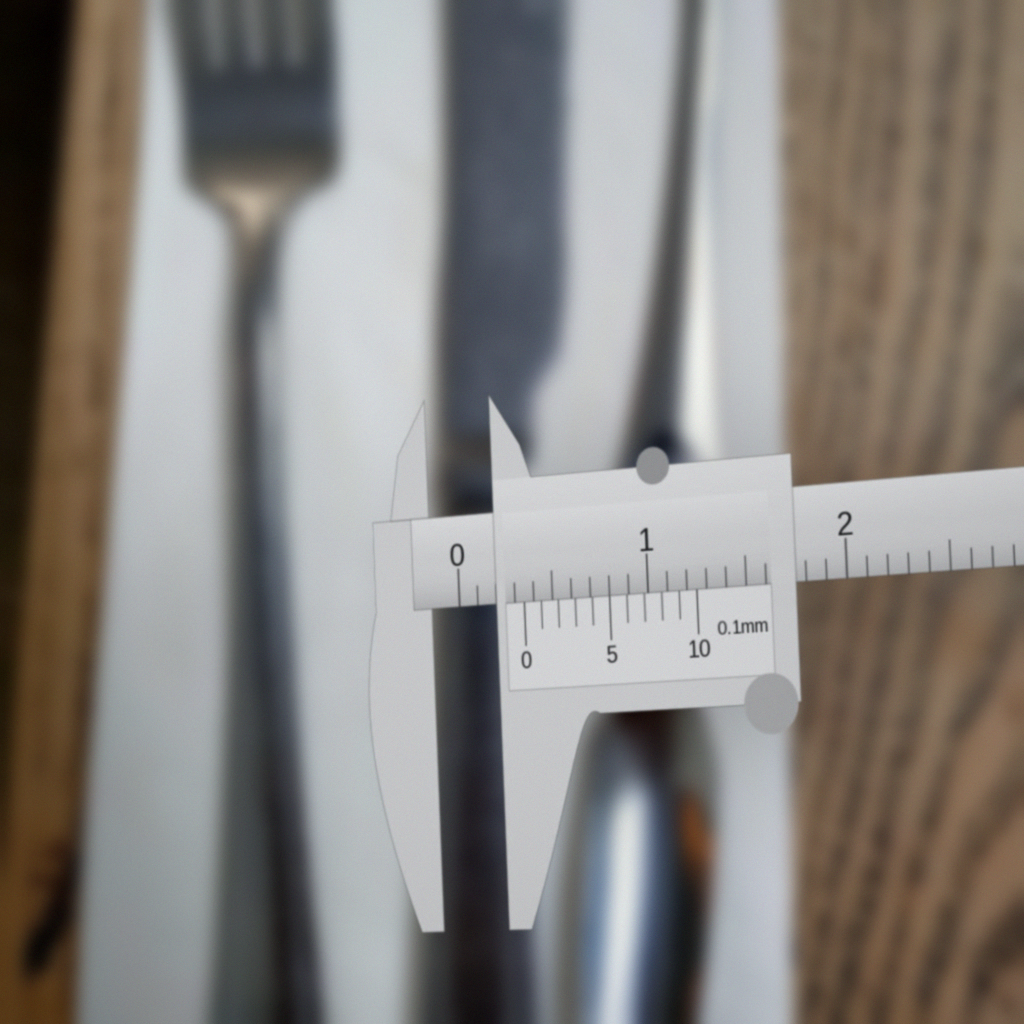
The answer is 3.5 mm
